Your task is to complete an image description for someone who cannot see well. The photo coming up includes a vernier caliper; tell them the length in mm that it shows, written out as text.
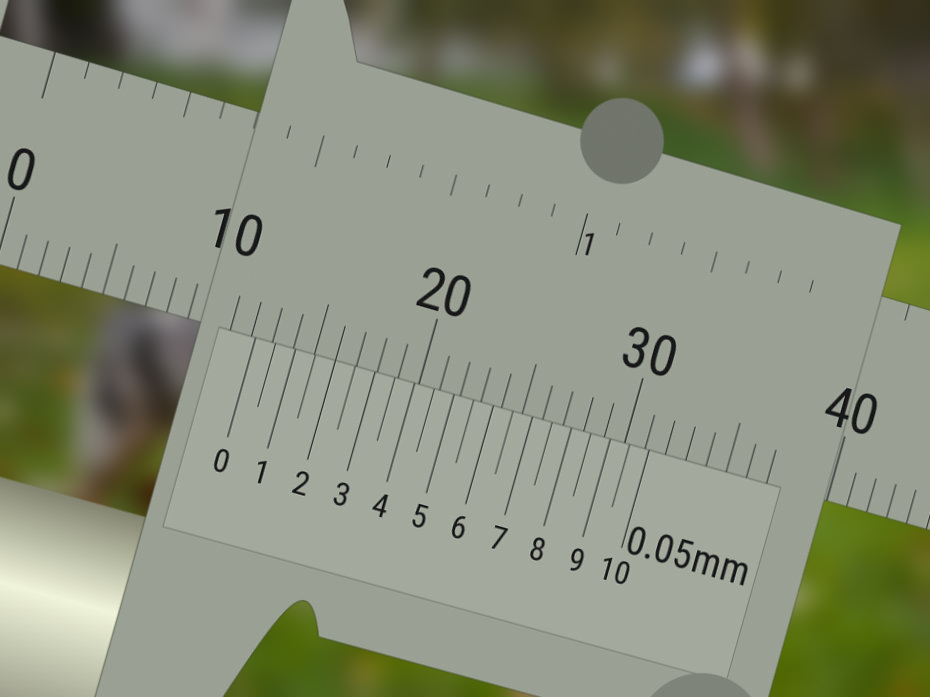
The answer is 12.2 mm
